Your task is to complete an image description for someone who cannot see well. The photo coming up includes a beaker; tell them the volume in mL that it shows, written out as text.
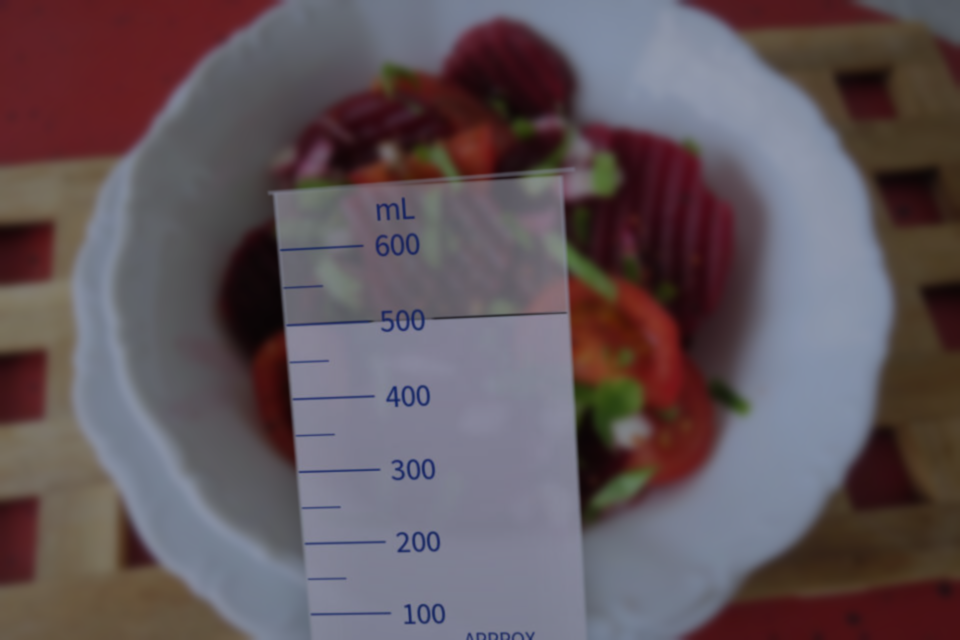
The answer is 500 mL
